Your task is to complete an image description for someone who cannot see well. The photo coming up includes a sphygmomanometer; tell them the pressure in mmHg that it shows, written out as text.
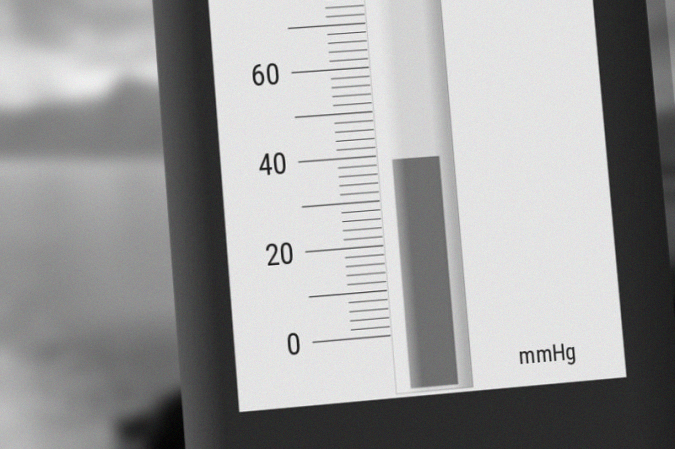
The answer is 39 mmHg
